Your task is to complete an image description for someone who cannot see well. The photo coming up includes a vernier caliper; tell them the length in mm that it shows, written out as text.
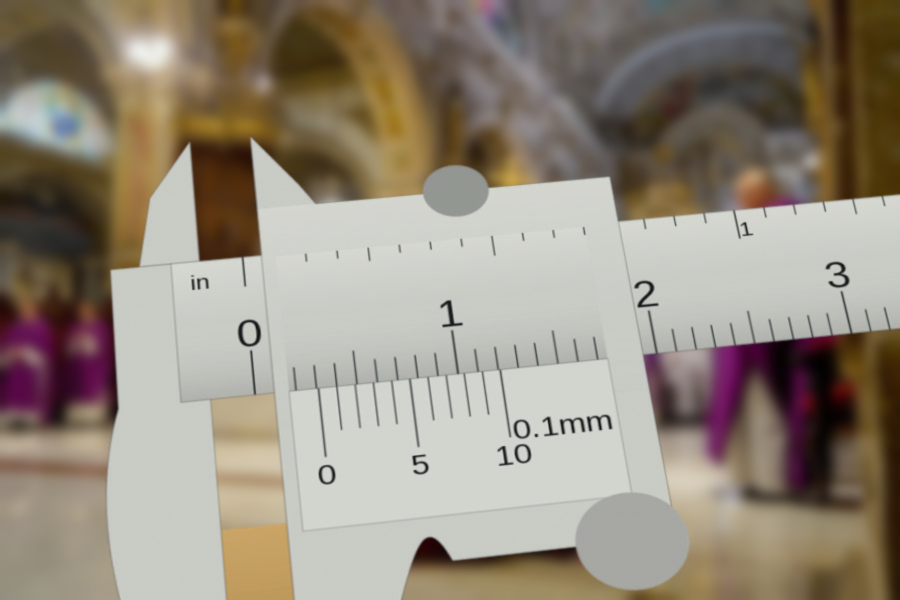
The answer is 3.1 mm
